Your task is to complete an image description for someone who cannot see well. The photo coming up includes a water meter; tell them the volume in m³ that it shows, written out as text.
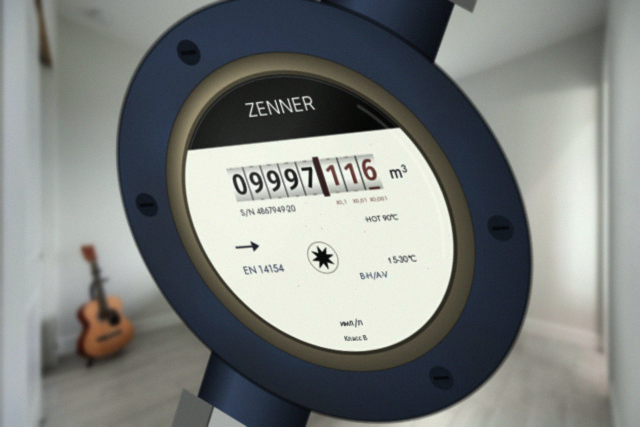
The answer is 9997.116 m³
